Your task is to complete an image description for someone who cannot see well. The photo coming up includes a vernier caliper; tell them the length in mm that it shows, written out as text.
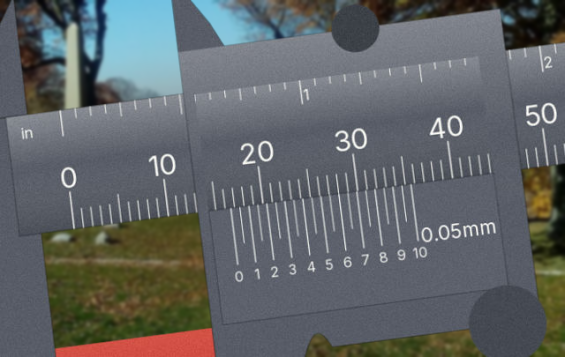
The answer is 16.6 mm
